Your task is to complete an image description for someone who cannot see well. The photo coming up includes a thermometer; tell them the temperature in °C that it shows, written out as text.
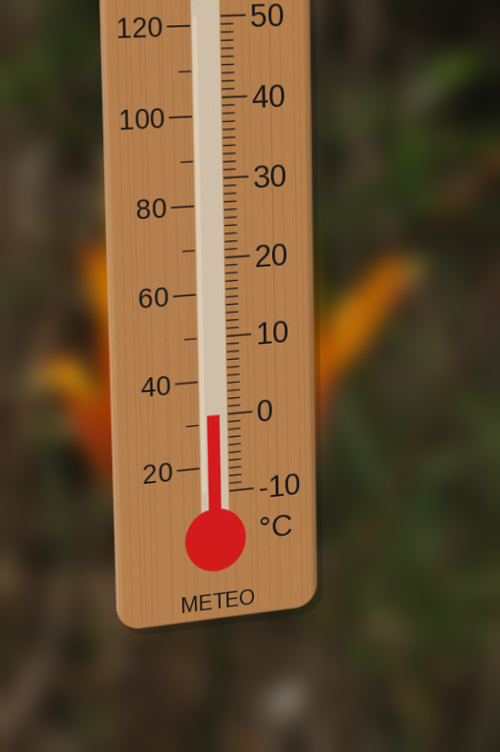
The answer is 0 °C
